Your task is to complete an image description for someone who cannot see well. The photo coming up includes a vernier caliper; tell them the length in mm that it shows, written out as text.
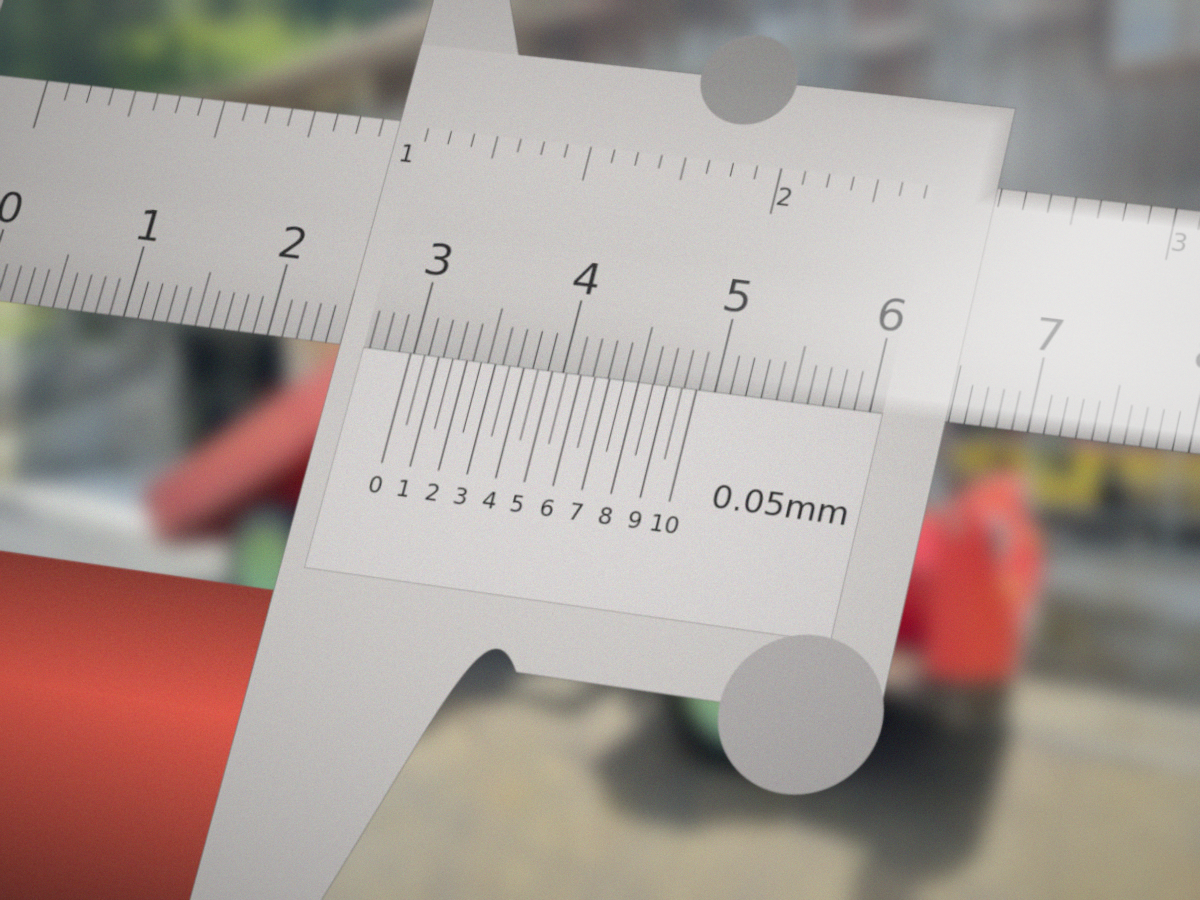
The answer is 29.8 mm
